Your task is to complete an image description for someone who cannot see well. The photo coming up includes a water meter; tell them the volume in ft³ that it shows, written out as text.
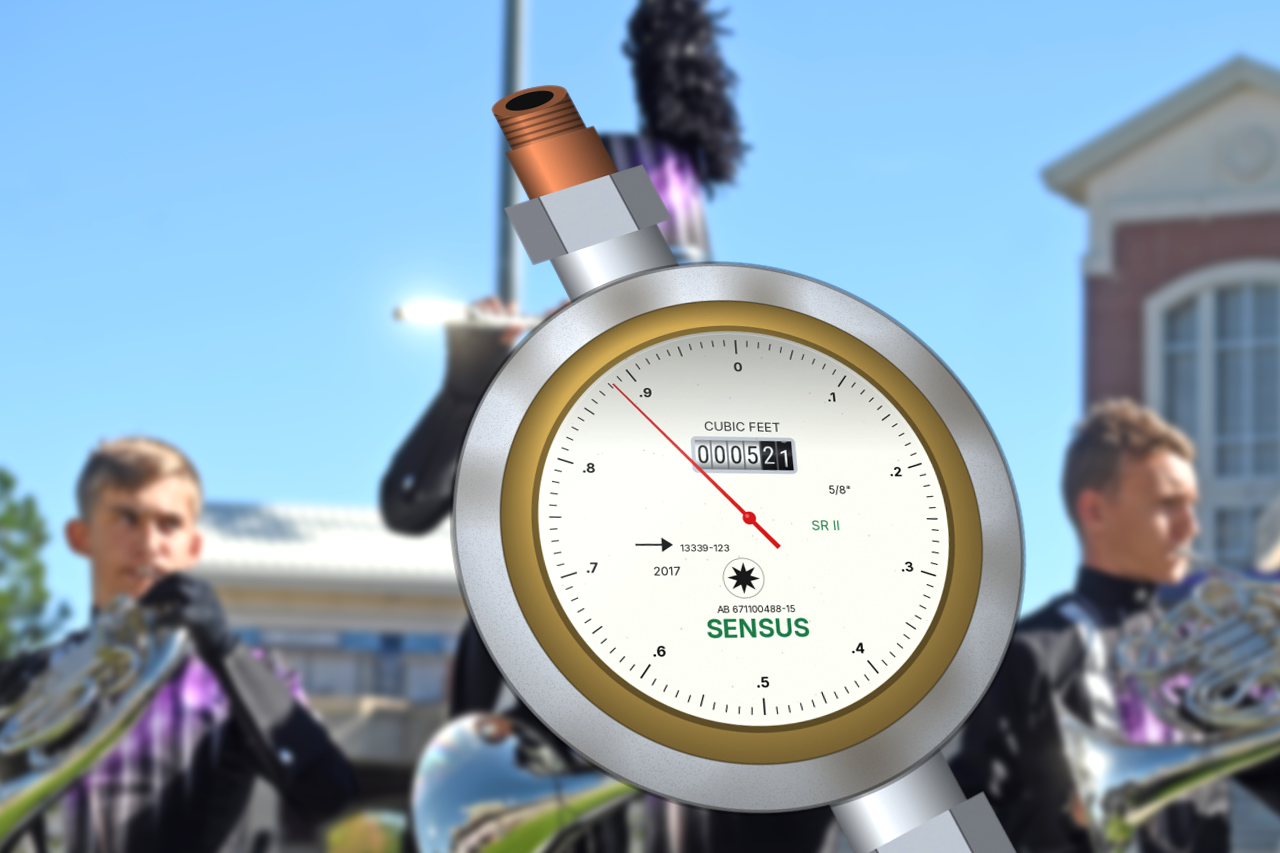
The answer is 520.88 ft³
